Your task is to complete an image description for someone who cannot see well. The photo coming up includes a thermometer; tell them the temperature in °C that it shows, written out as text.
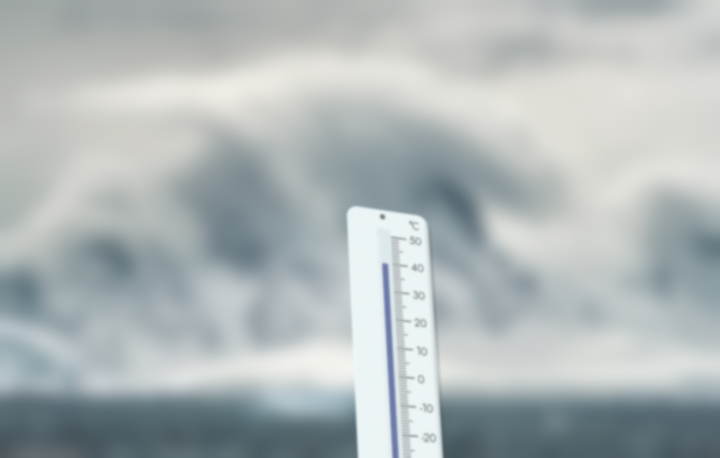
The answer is 40 °C
